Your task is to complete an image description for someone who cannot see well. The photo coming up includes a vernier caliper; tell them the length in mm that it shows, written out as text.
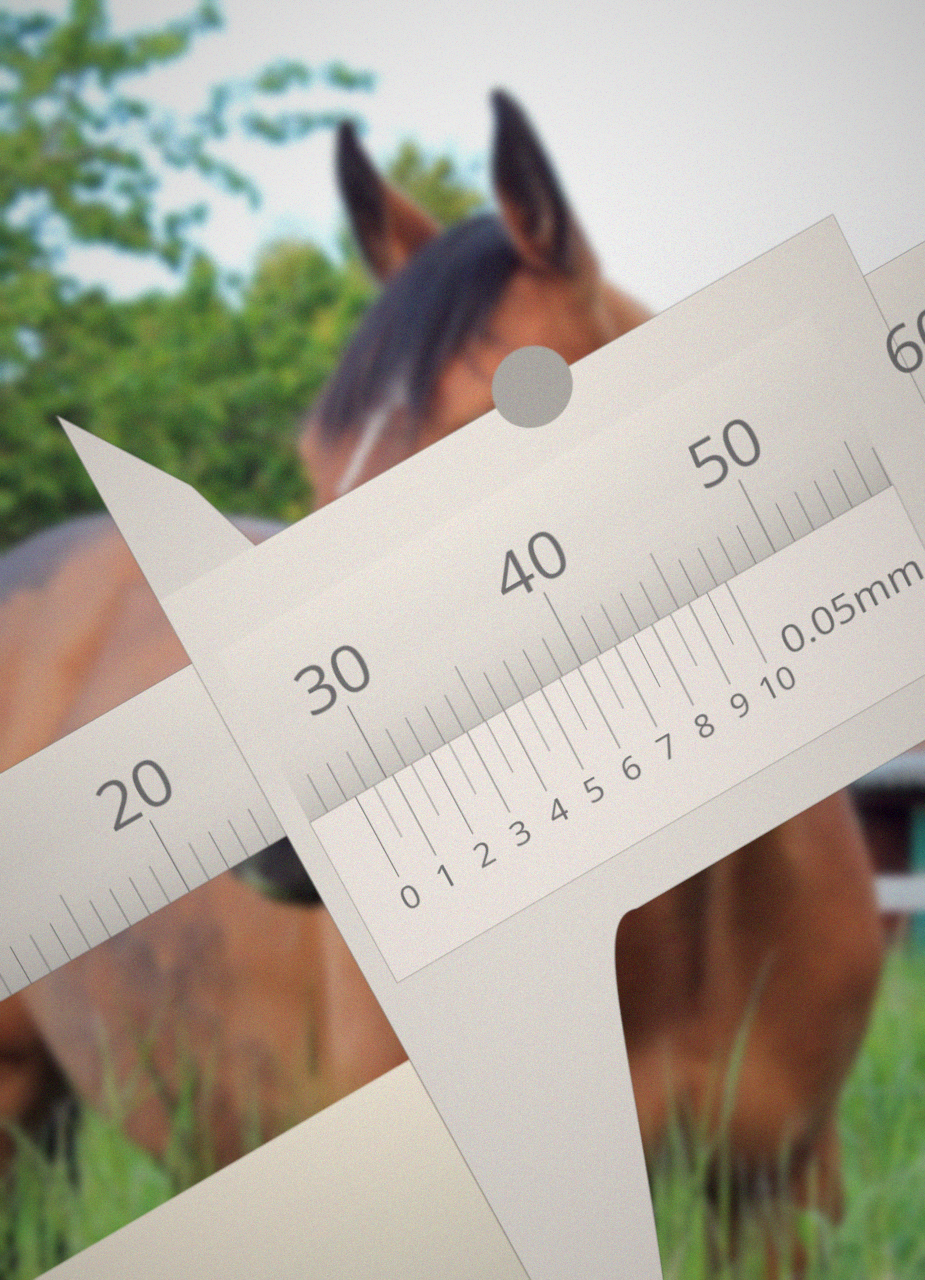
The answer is 28.4 mm
